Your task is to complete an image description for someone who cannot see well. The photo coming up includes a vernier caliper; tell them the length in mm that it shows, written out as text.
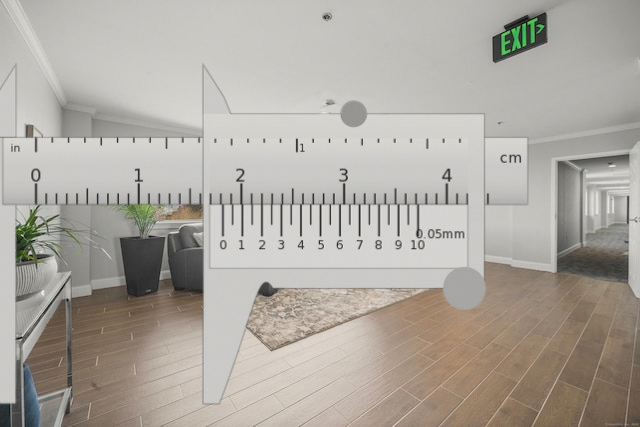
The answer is 18.2 mm
